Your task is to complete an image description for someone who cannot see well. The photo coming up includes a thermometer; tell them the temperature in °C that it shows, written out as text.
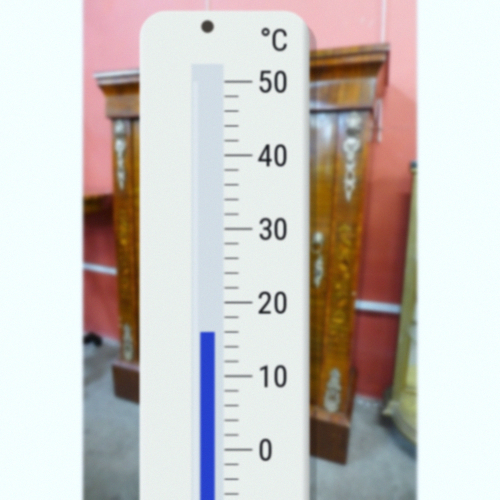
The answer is 16 °C
